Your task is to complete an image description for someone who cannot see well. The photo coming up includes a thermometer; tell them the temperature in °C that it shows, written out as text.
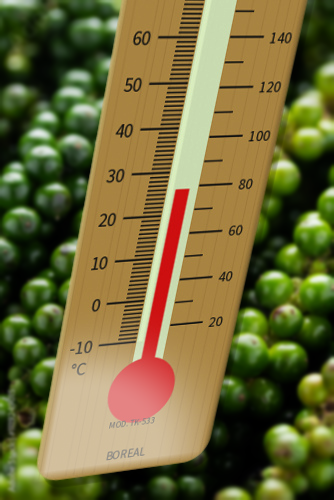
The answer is 26 °C
